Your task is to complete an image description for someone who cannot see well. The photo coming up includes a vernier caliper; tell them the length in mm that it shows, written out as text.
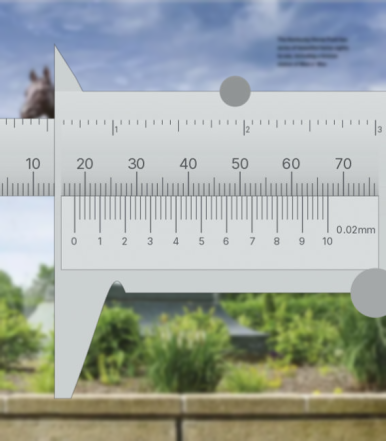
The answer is 18.0 mm
